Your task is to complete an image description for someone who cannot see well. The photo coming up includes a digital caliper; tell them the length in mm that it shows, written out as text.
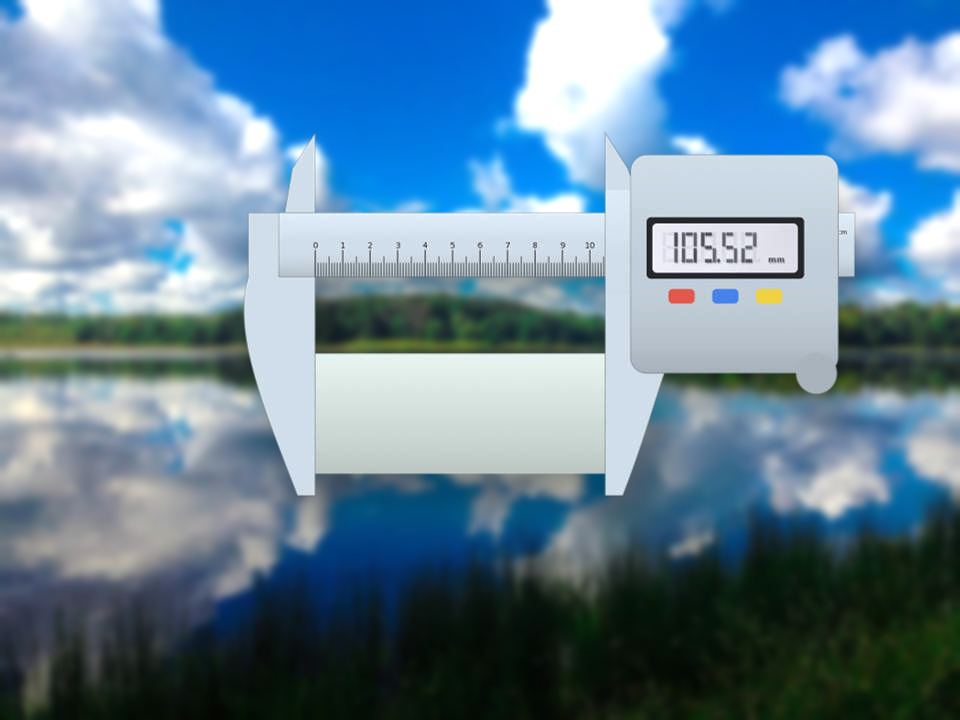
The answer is 105.52 mm
